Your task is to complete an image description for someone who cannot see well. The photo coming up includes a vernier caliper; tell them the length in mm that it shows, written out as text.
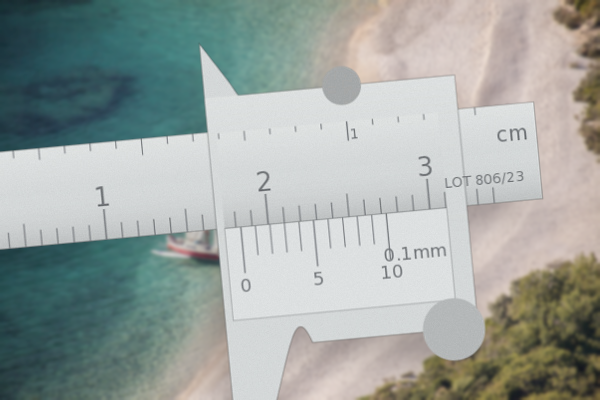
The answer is 18.3 mm
